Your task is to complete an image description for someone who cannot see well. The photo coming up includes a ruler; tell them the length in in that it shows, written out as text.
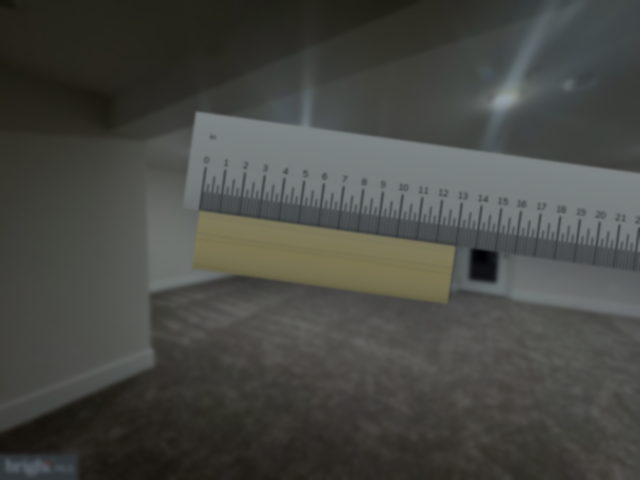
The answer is 13 in
